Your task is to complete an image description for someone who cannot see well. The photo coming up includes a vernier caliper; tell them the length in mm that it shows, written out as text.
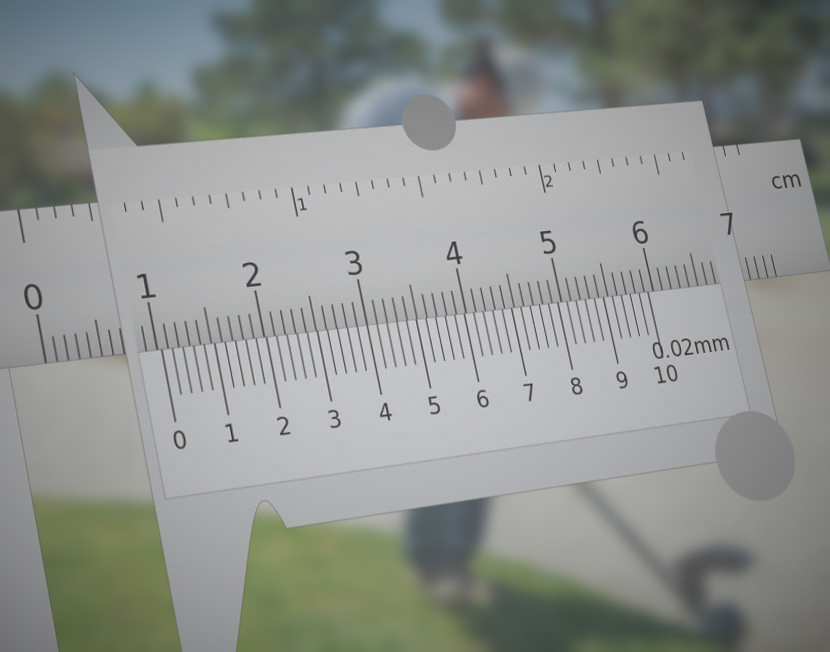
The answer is 10.4 mm
